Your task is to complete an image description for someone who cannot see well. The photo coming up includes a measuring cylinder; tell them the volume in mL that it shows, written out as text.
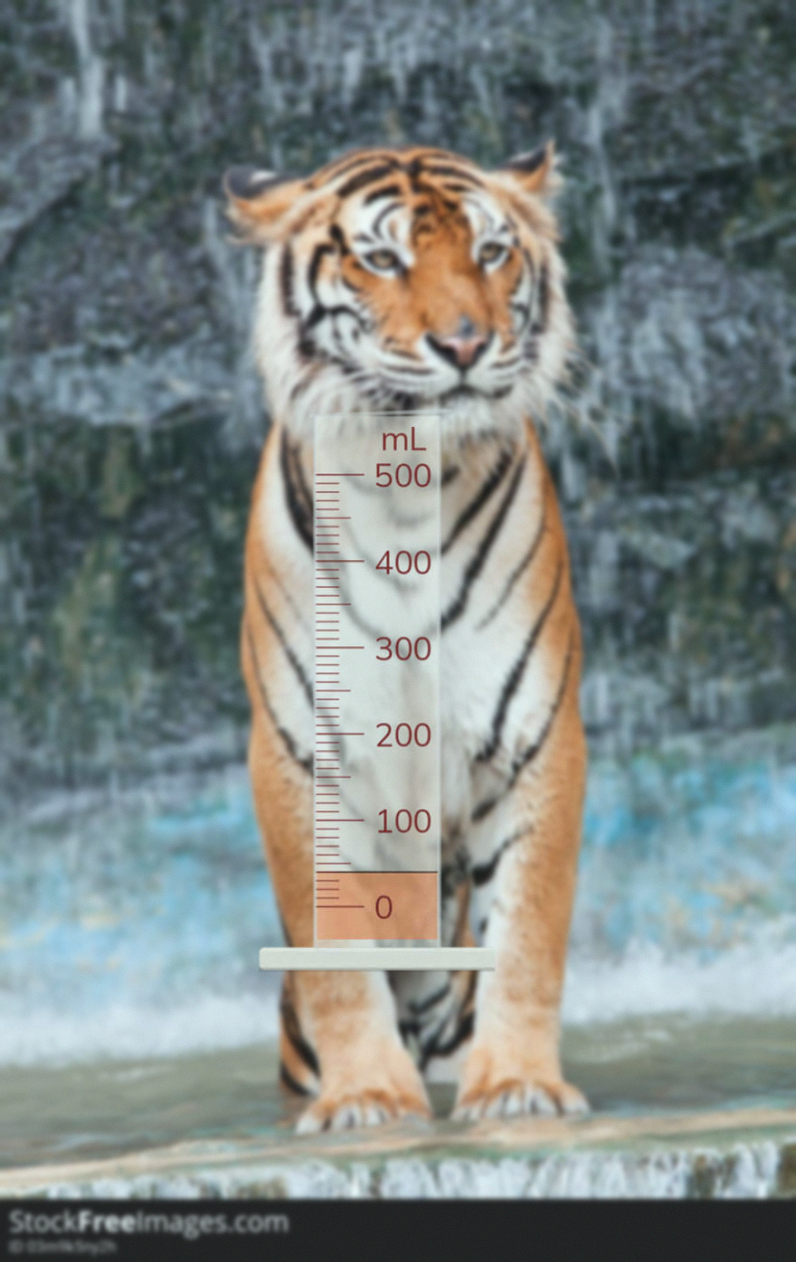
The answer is 40 mL
